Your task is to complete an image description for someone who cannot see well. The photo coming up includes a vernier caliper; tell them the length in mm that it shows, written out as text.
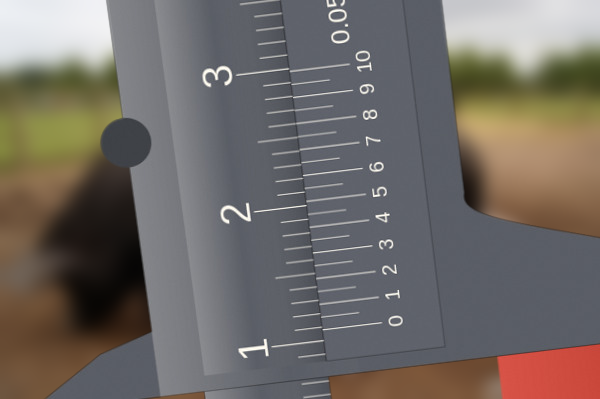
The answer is 10.8 mm
